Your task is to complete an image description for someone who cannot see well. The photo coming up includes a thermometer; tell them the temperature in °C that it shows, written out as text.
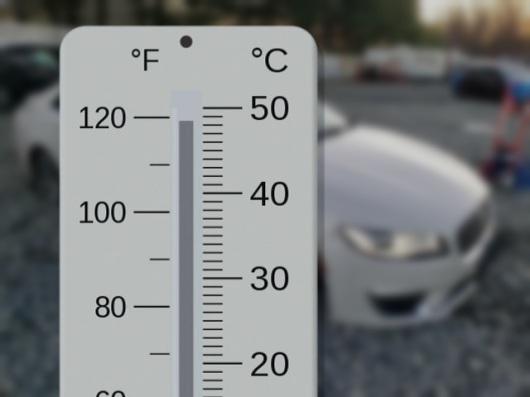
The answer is 48.5 °C
